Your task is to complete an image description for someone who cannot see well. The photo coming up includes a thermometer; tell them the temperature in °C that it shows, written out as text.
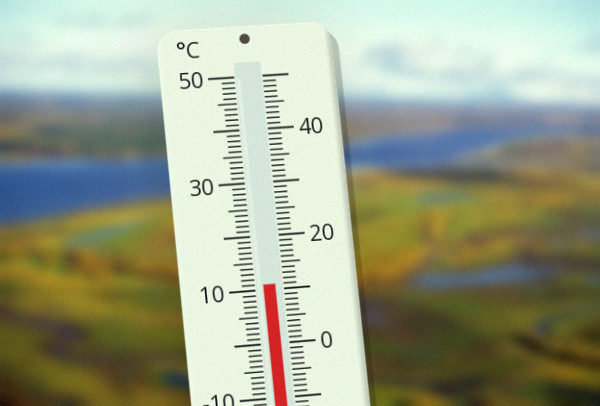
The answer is 11 °C
